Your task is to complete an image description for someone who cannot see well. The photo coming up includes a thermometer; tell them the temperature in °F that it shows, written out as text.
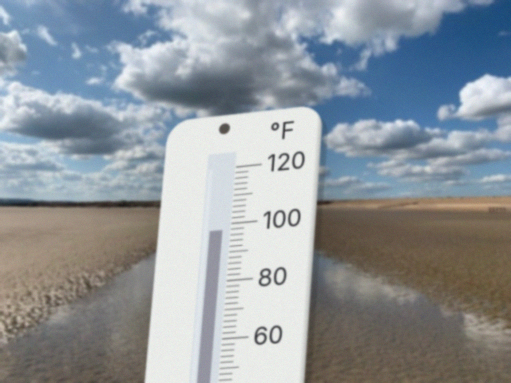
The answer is 98 °F
